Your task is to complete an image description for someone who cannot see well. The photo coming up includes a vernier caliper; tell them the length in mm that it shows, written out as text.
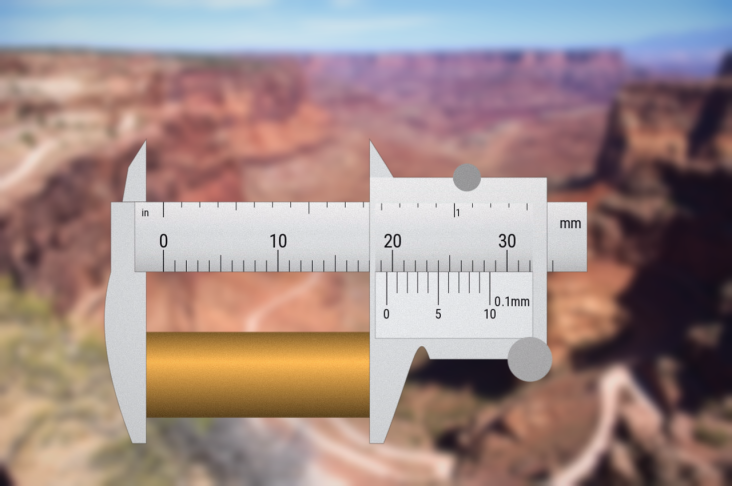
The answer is 19.5 mm
